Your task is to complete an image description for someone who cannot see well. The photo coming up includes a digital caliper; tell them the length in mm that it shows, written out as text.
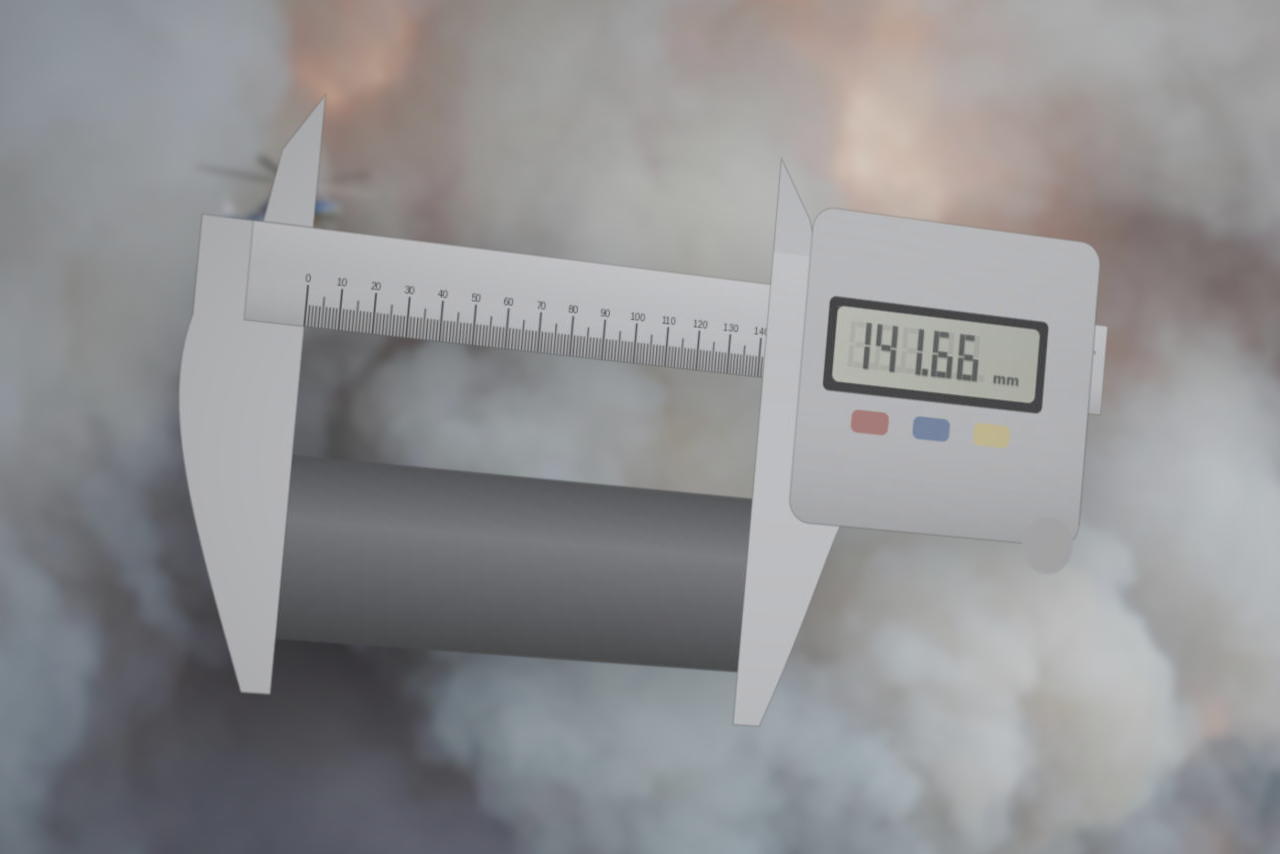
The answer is 141.66 mm
